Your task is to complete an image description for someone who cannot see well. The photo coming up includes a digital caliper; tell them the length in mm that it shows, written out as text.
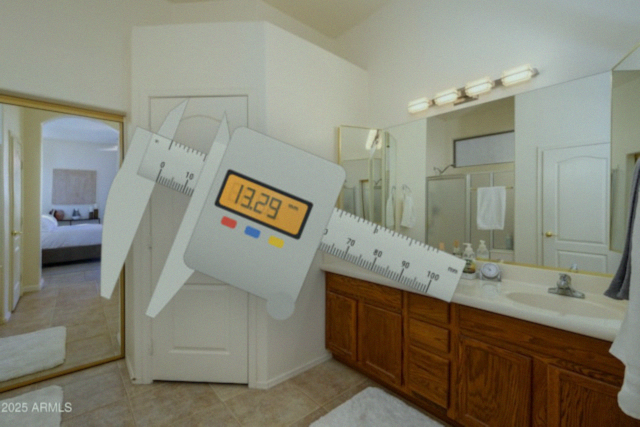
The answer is 13.29 mm
